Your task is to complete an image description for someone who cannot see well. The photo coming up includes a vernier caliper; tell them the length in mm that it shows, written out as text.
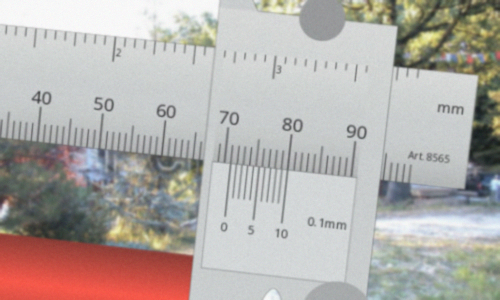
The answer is 71.0 mm
